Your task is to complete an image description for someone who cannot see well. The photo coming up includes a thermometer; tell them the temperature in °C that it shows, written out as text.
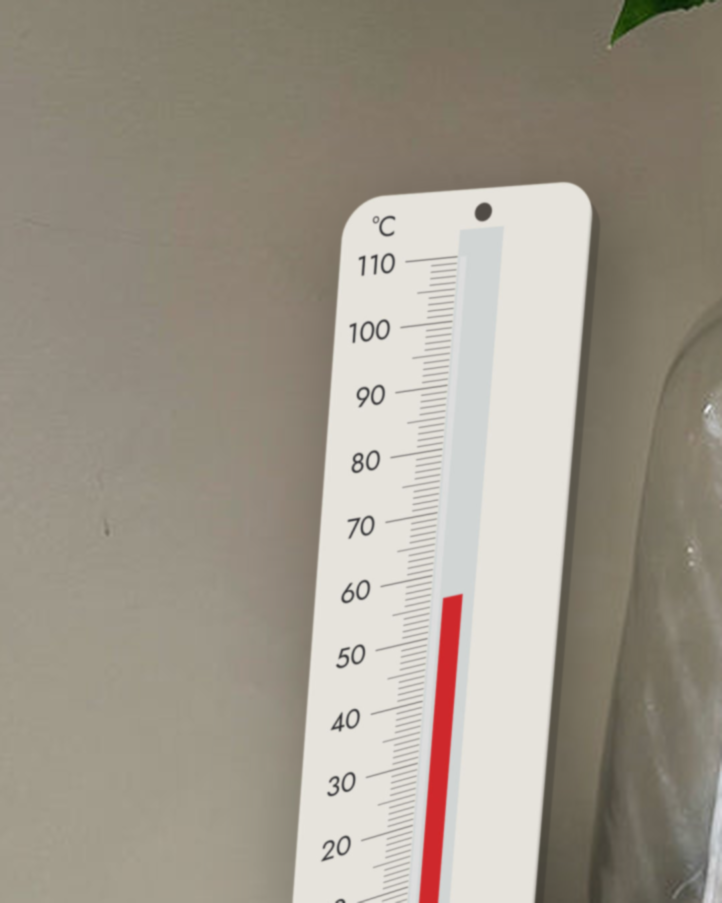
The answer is 56 °C
